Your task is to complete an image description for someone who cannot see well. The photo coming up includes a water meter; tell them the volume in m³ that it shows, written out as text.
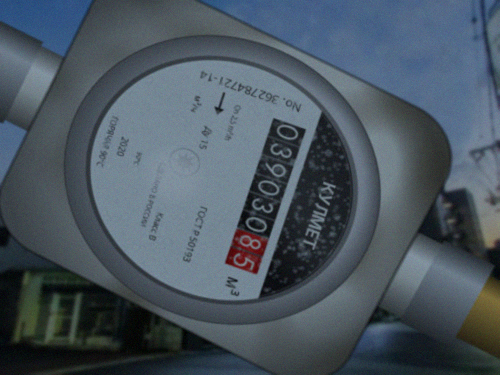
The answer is 39030.85 m³
